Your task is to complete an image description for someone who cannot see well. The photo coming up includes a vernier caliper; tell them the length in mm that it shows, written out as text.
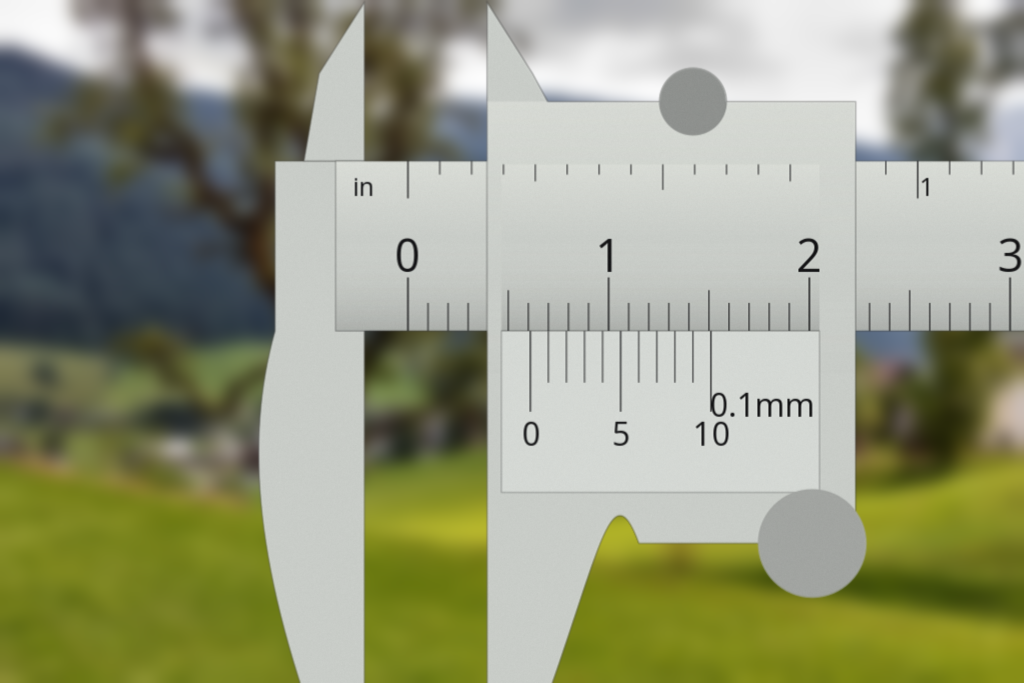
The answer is 6.1 mm
